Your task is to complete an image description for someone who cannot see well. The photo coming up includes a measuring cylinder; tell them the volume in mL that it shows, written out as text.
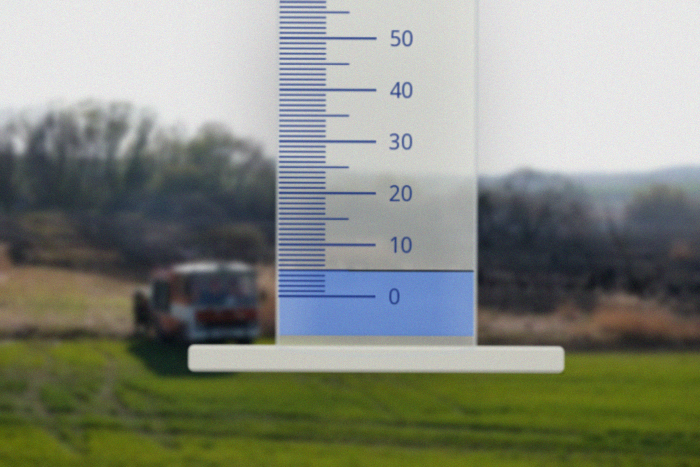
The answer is 5 mL
